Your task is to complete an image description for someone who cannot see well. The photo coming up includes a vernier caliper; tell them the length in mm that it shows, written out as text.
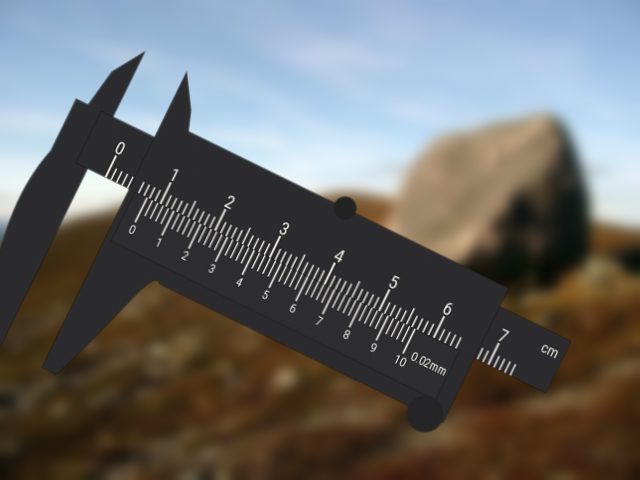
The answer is 7.6 mm
